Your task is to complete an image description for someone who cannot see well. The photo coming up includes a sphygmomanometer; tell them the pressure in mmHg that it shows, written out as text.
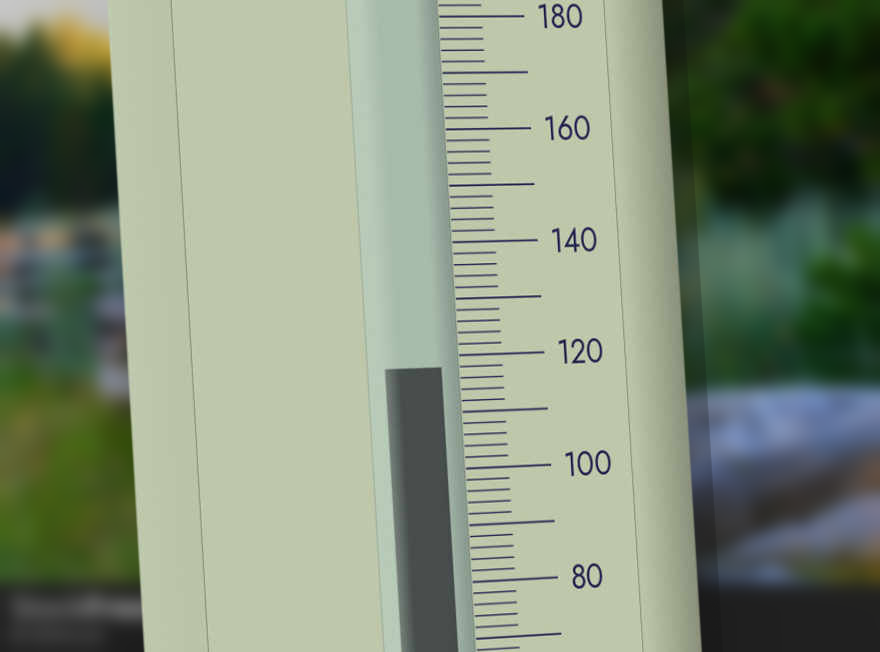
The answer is 118 mmHg
